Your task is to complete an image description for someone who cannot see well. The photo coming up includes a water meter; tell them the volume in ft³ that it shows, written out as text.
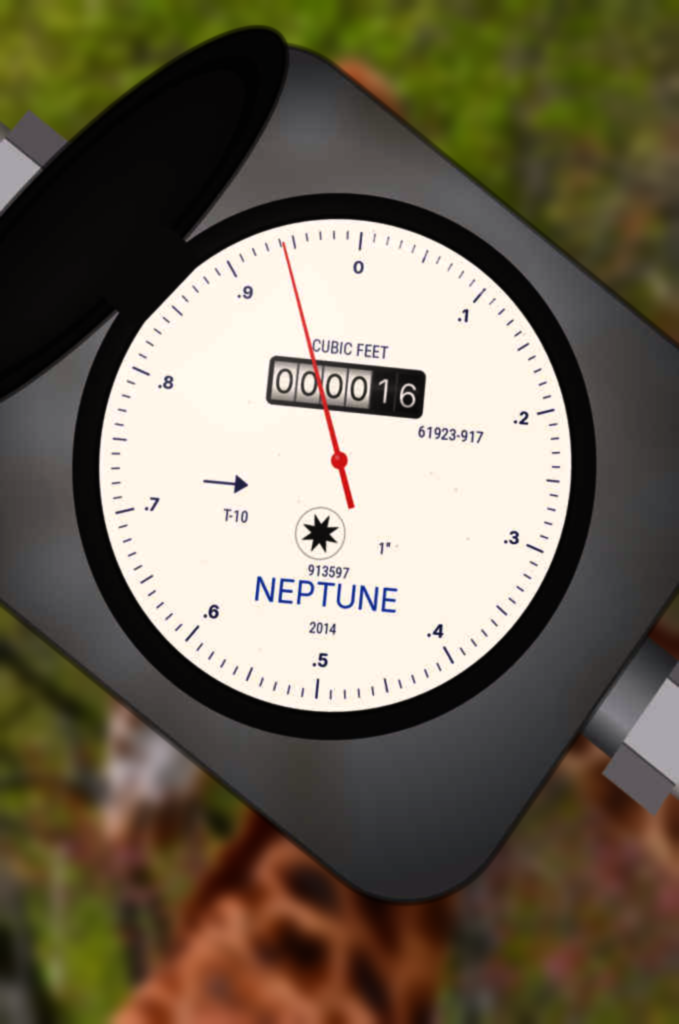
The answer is 15.94 ft³
